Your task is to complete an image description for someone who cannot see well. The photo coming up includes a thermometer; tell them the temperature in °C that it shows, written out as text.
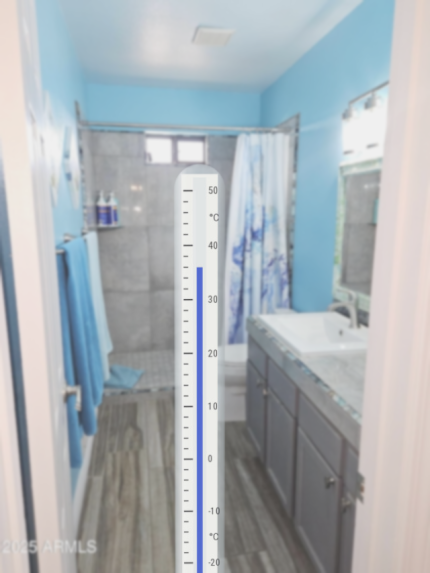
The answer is 36 °C
